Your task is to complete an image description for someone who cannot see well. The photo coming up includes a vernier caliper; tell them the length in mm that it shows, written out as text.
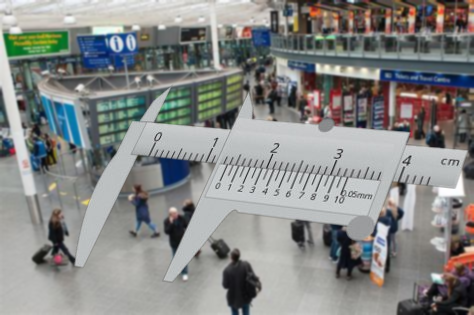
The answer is 13.6 mm
